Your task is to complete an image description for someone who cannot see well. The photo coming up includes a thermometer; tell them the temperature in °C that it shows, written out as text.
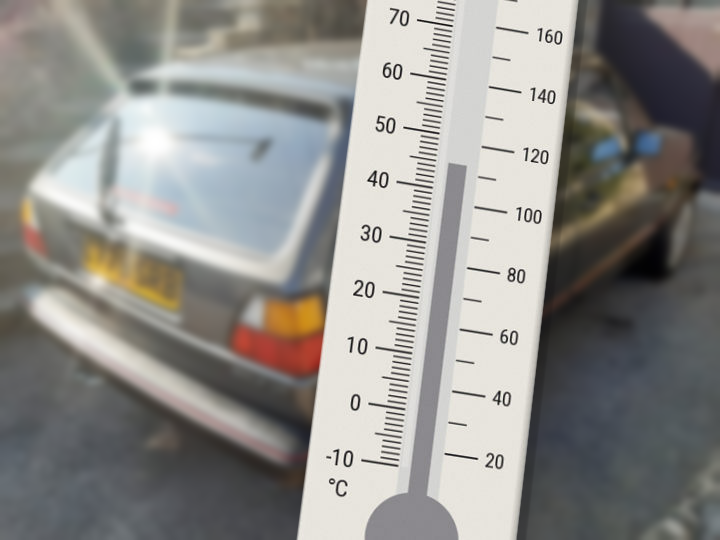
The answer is 45 °C
